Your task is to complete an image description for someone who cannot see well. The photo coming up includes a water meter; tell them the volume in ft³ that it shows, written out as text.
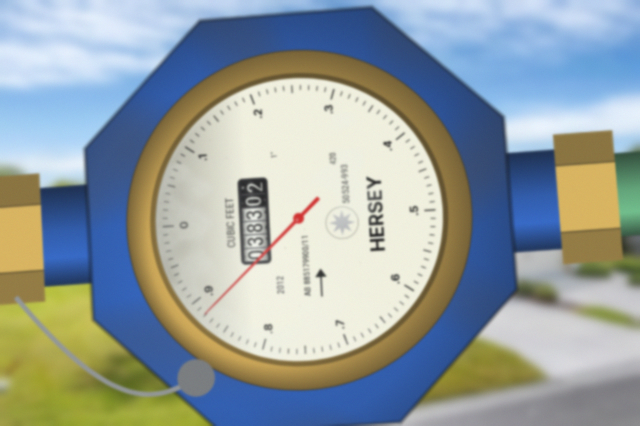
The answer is 38301.88 ft³
